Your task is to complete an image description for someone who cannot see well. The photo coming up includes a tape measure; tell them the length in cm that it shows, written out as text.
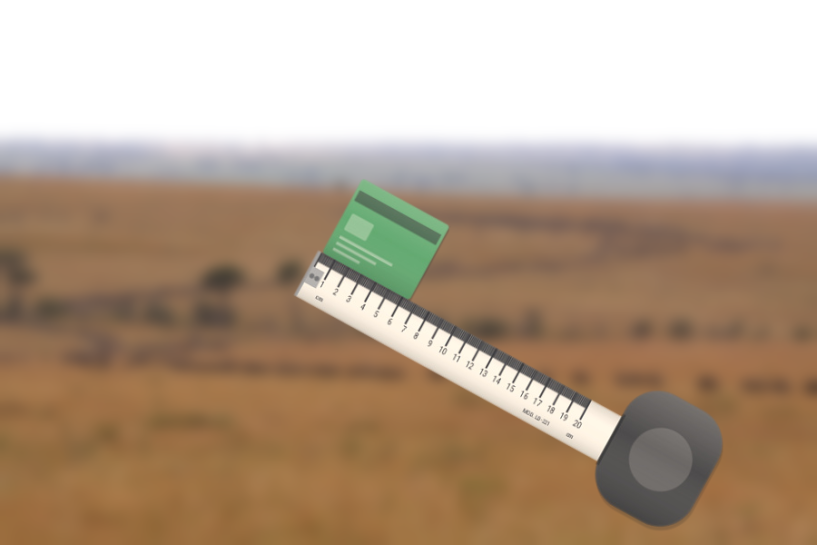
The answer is 6.5 cm
